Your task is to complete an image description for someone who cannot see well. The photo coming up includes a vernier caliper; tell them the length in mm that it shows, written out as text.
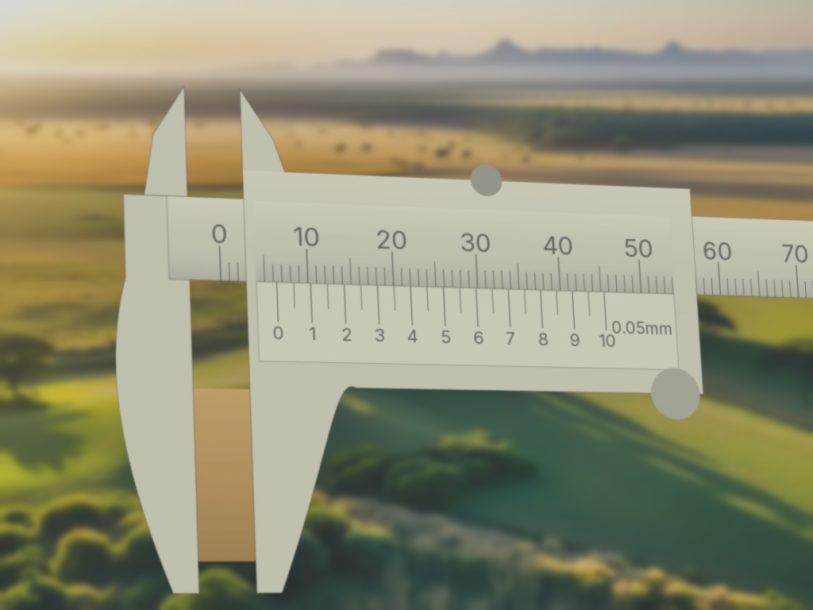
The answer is 6.4 mm
